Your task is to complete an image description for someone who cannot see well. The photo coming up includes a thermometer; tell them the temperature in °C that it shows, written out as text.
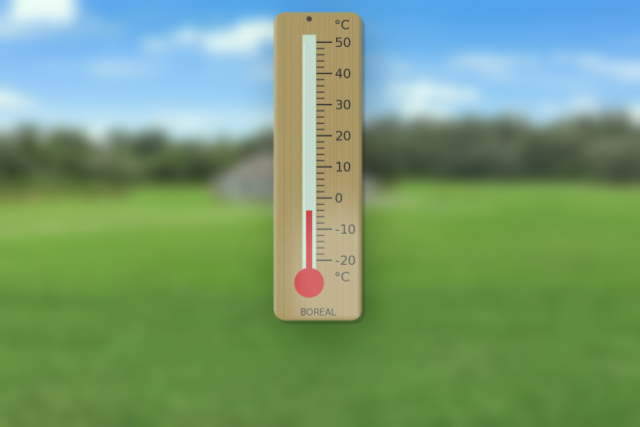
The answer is -4 °C
